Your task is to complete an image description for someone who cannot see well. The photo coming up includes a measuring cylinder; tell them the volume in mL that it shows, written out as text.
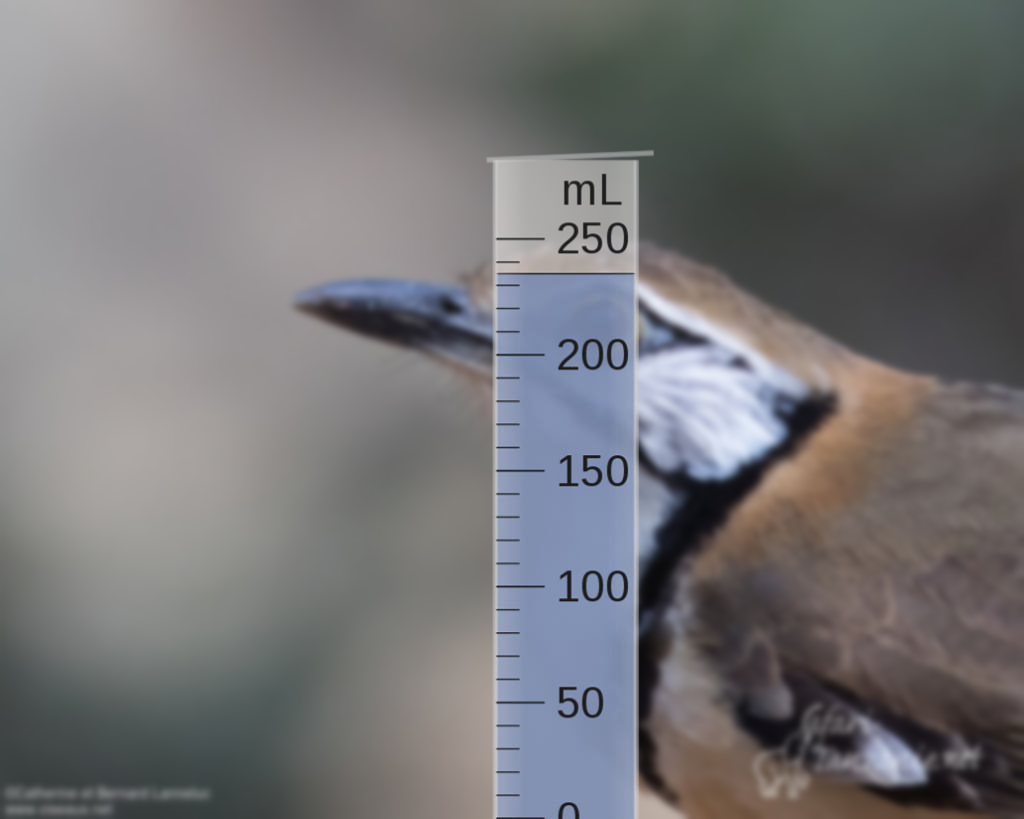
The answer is 235 mL
